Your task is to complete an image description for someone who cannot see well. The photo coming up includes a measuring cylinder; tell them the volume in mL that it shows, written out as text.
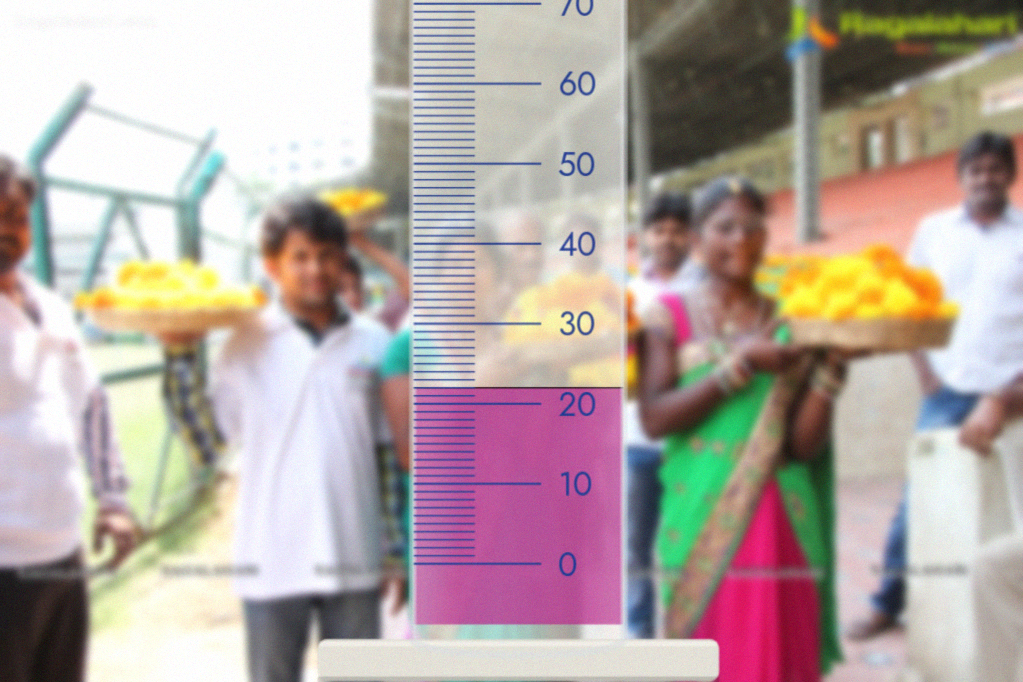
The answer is 22 mL
